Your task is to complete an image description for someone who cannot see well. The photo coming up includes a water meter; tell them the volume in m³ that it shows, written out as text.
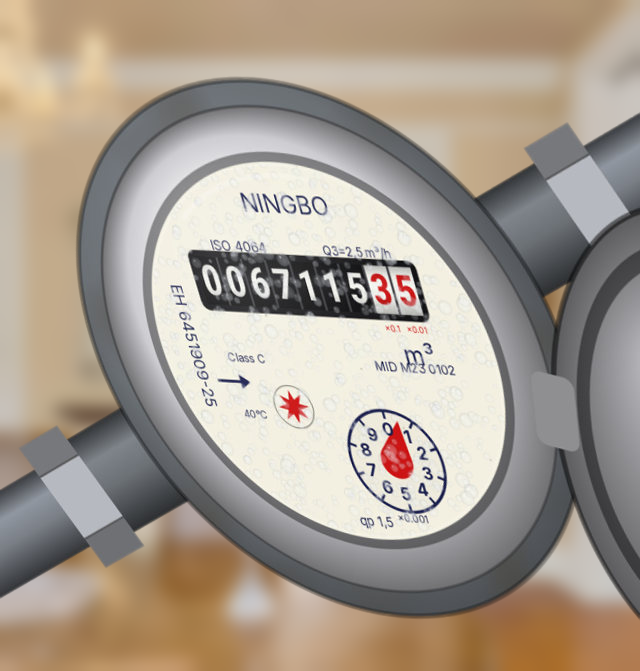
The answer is 67115.350 m³
